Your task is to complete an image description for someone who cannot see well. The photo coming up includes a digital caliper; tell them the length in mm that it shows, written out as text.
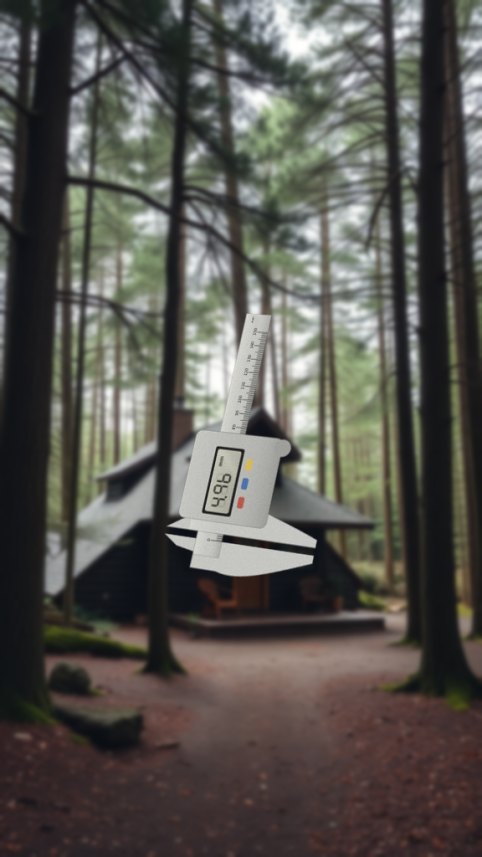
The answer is 4.96 mm
